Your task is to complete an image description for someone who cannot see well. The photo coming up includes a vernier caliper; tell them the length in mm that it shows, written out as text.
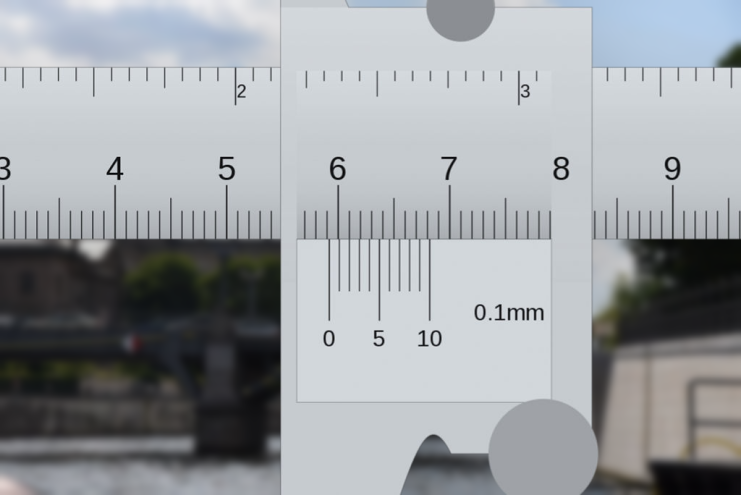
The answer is 59.2 mm
